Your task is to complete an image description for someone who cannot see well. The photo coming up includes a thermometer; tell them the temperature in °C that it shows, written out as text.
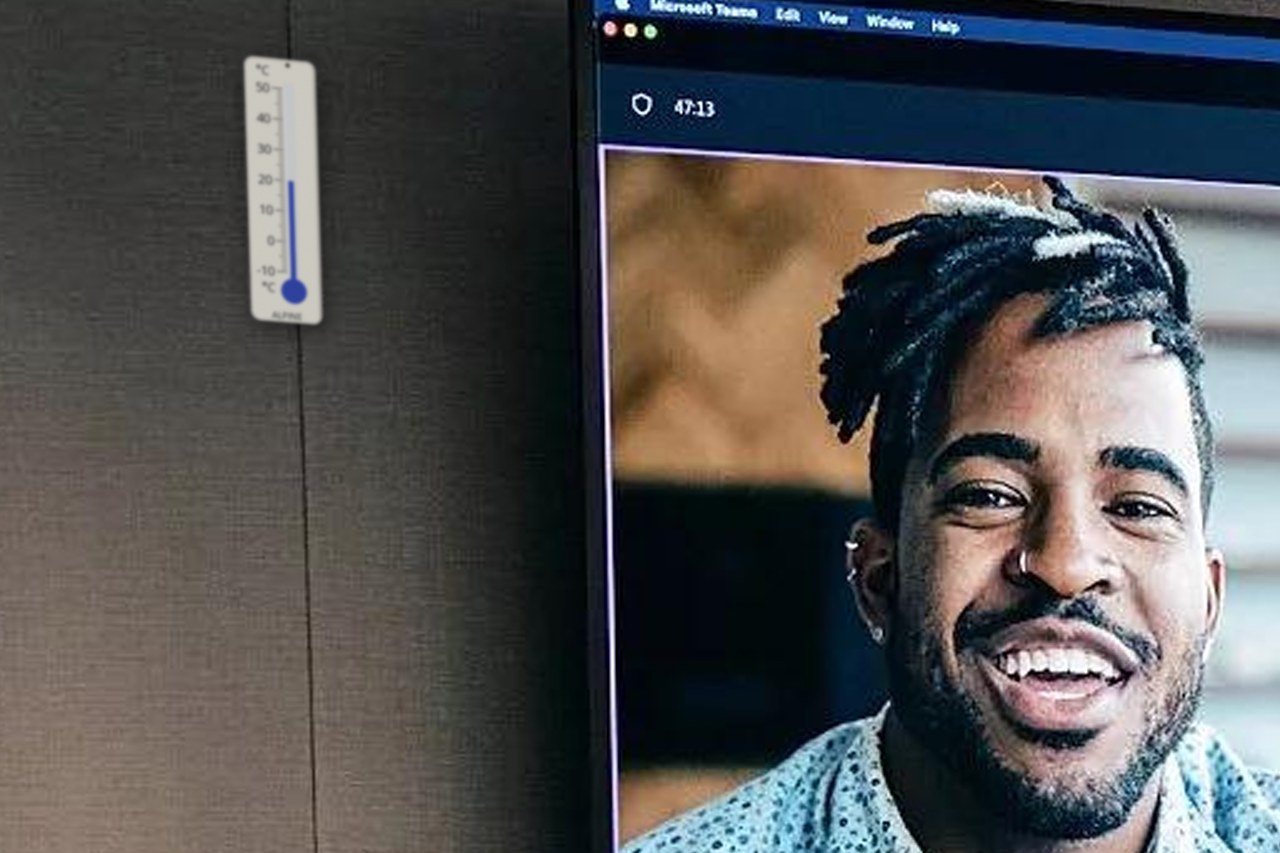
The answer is 20 °C
